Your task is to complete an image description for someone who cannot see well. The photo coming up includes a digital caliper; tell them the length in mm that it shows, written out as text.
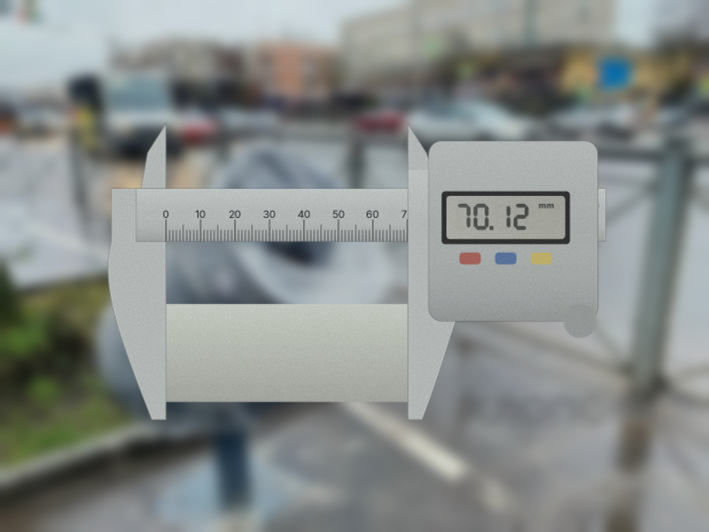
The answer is 70.12 mm
